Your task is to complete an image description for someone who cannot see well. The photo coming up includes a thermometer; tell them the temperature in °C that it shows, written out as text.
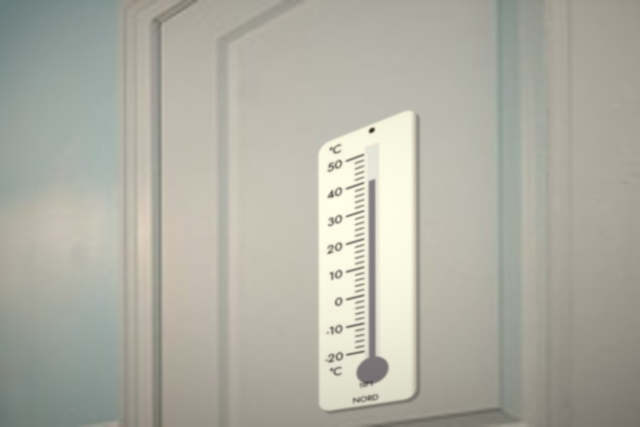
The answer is 40 °C
